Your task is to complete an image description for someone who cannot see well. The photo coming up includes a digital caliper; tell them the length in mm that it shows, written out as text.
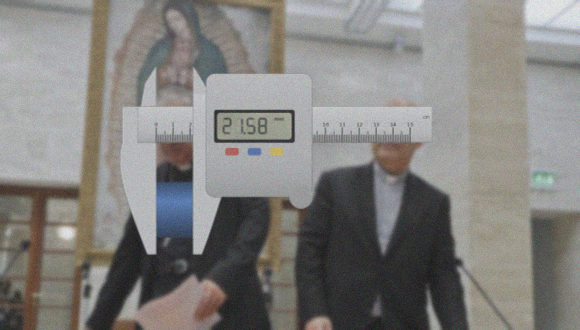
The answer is 21.58 mm
